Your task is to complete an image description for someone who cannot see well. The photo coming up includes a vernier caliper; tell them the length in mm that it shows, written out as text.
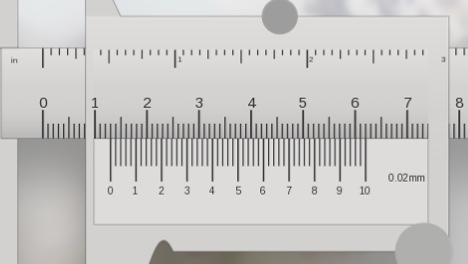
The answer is 13.0 mm
